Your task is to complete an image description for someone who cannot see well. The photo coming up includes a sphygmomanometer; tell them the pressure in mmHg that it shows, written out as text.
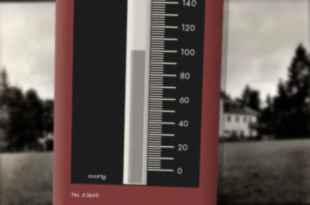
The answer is 100 mmHg
